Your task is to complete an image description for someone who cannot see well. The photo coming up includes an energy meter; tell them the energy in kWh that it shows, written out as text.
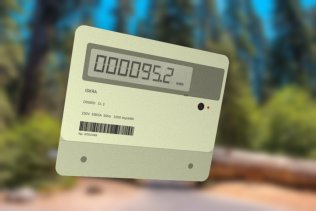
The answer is 95.2 kWh
